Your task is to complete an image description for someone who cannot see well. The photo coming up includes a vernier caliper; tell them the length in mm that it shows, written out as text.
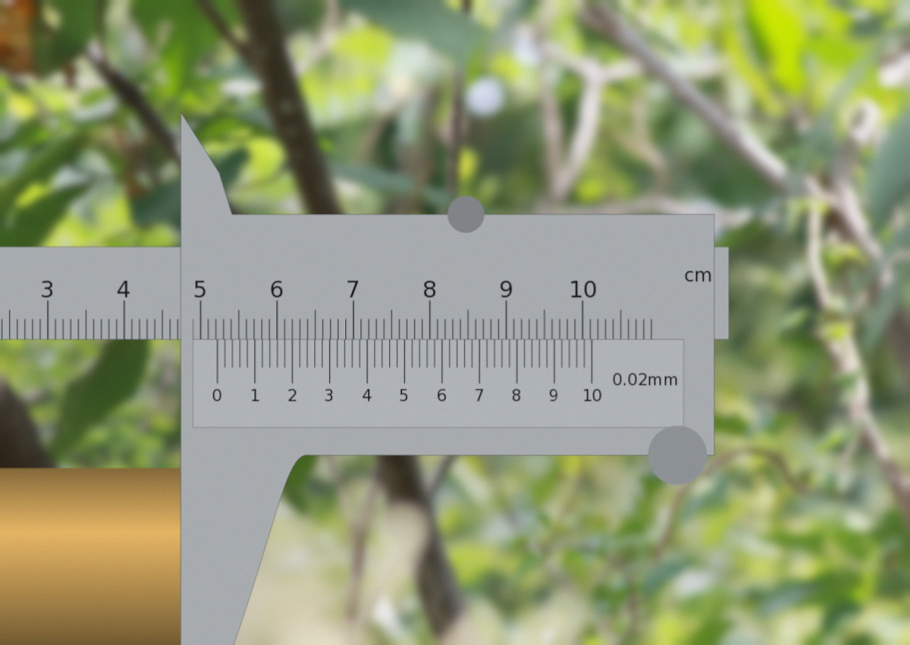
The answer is 52.2 mm
